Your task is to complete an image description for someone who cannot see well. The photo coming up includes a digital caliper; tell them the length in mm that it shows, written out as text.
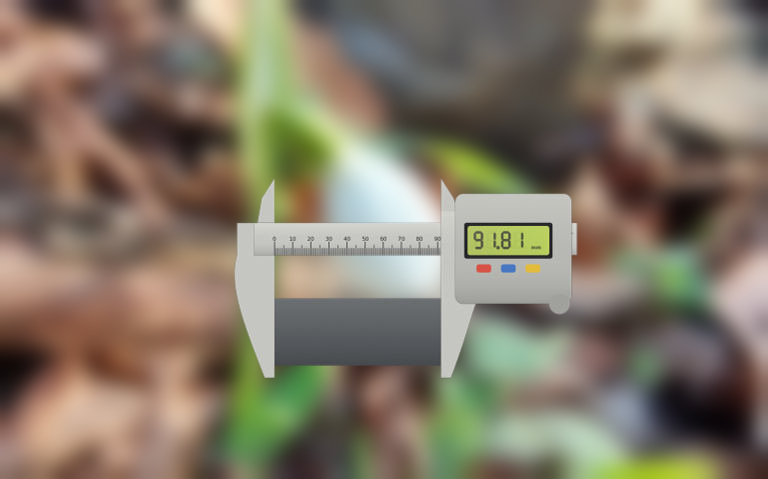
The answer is 91.81 mm
